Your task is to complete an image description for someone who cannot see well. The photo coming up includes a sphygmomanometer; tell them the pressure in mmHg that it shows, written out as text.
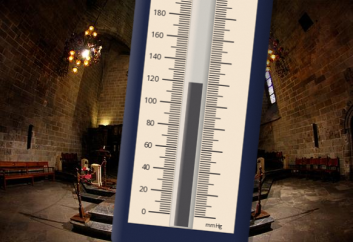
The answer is 120 mmHg
